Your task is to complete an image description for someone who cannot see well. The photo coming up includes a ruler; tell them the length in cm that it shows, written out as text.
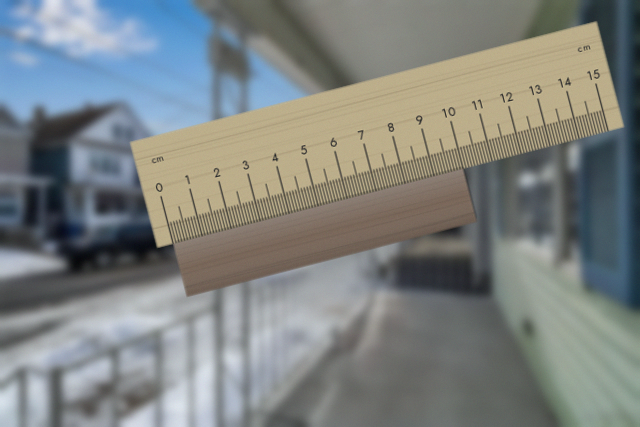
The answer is 10 cm
